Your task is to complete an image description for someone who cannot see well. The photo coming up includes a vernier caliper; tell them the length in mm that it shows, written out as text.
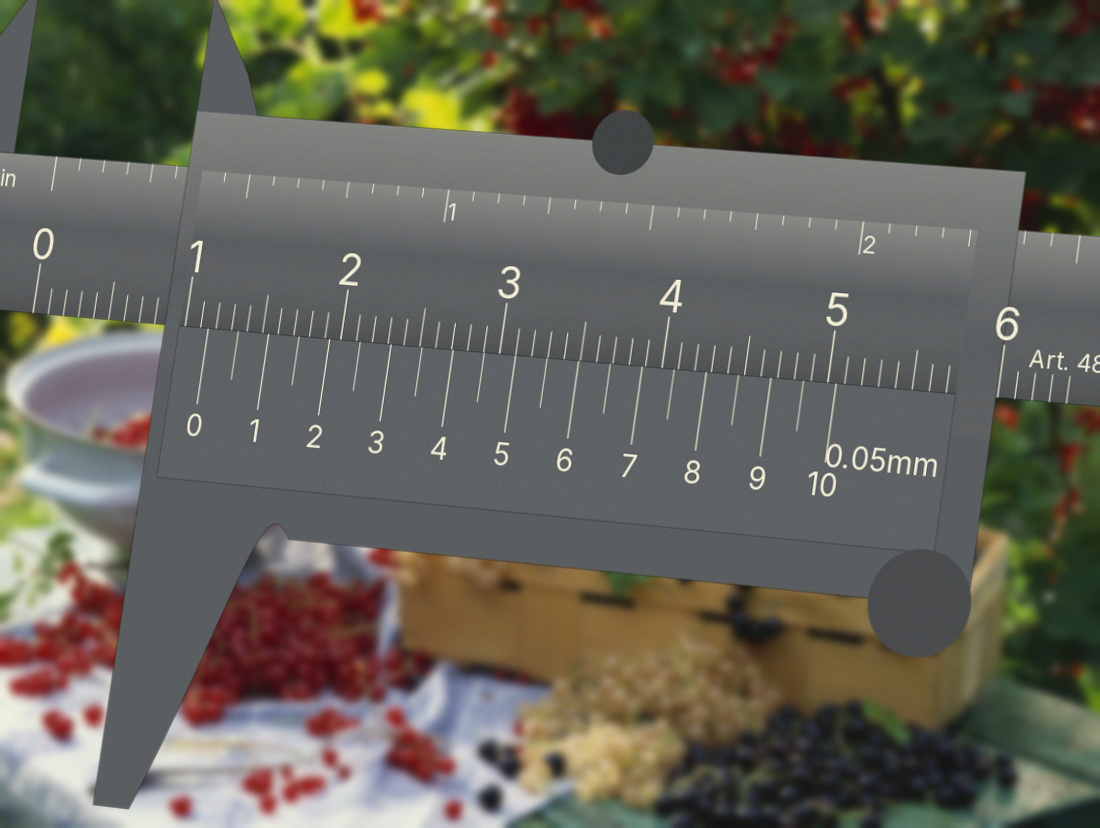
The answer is 11.5 mm
